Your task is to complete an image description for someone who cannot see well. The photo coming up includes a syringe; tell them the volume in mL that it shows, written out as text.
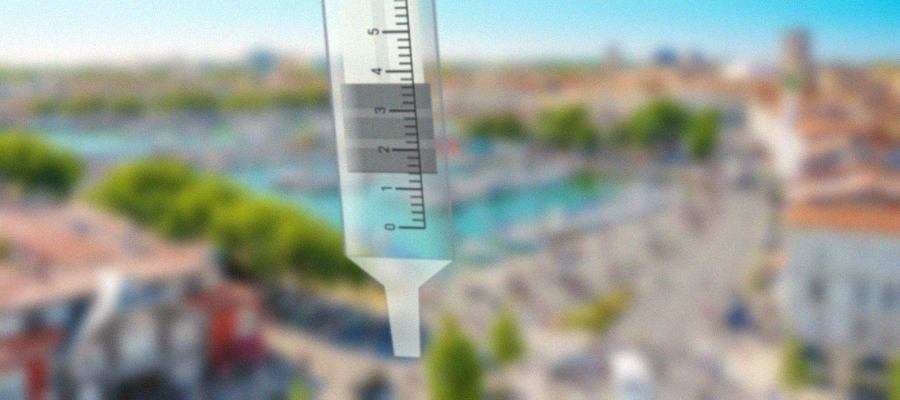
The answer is 1.4 mL
